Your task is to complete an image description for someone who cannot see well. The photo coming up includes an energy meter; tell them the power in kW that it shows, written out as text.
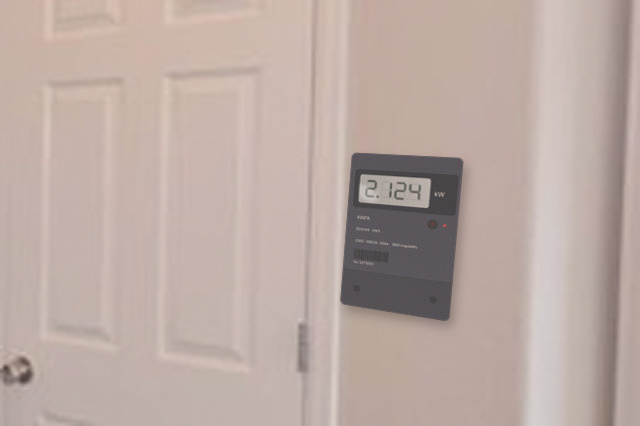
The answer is 2.124 kW
